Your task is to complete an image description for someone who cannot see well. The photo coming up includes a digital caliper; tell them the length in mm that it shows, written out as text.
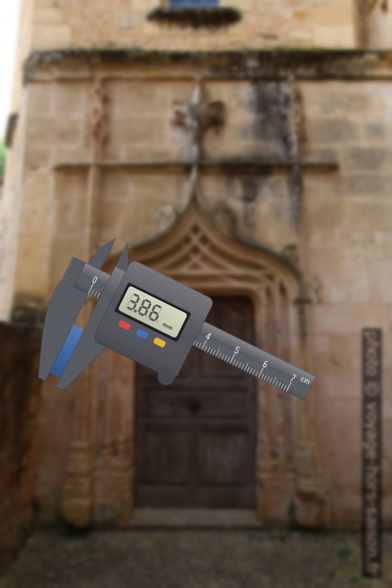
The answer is 3.86 mm
